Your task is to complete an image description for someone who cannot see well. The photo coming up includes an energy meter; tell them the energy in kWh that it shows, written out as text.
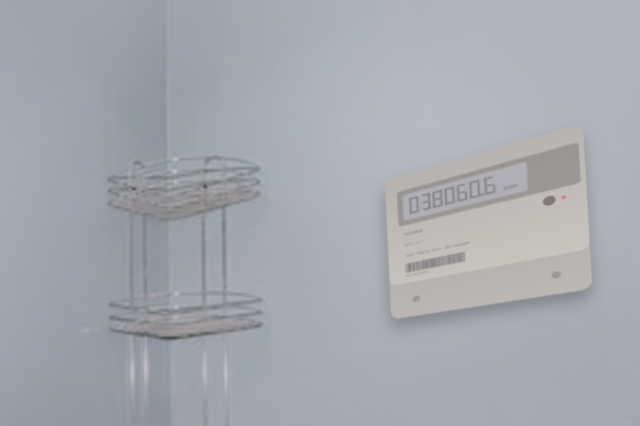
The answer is 38060.6 kWh
